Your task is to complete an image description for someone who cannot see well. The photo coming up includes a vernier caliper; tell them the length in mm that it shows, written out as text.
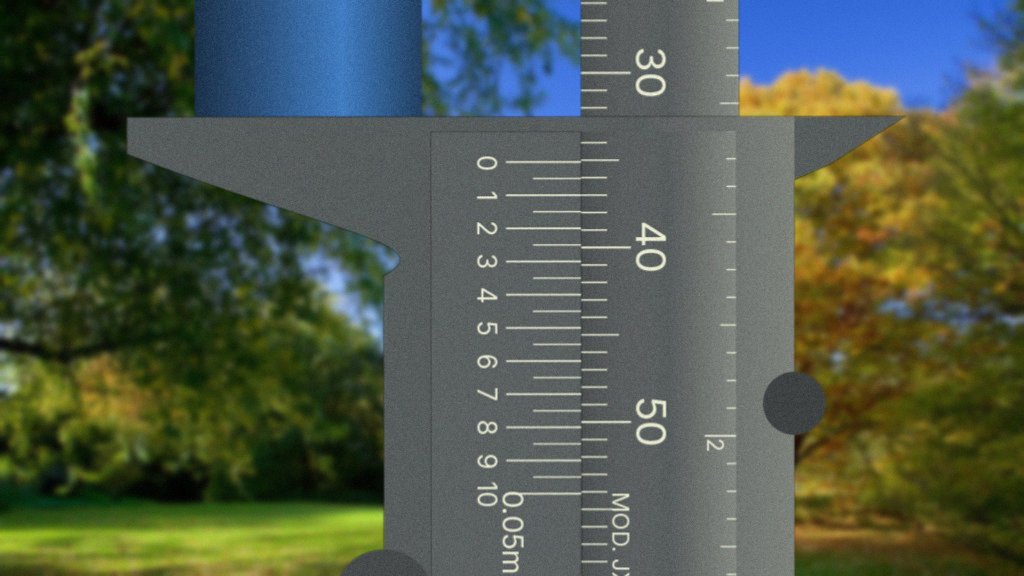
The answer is 35.1 mm
